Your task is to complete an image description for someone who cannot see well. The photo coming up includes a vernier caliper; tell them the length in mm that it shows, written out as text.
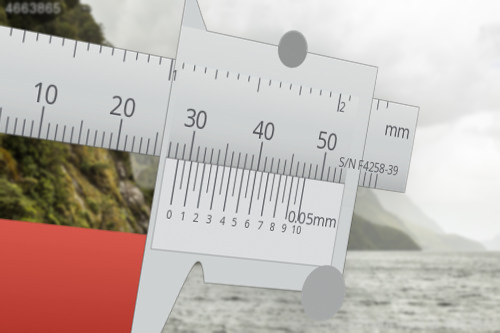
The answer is 28.4 mm
